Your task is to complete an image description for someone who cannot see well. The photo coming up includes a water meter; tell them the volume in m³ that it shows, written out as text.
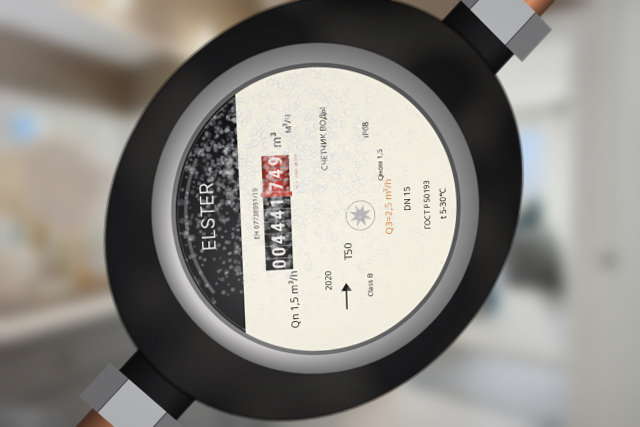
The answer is 4441.749 m³
